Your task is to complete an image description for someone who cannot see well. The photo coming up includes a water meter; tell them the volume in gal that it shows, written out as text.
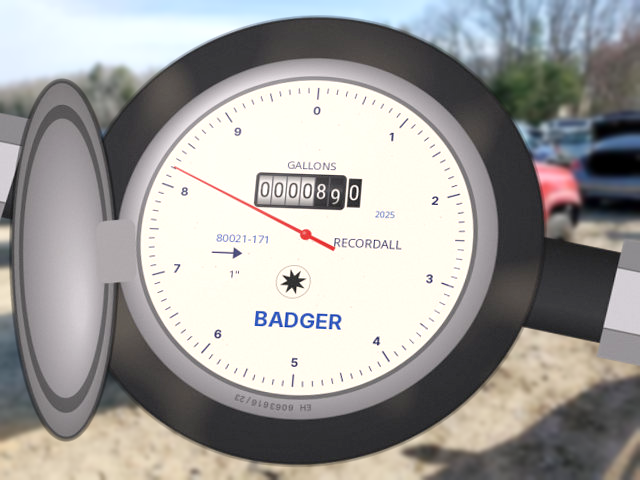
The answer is 888.2 gal
